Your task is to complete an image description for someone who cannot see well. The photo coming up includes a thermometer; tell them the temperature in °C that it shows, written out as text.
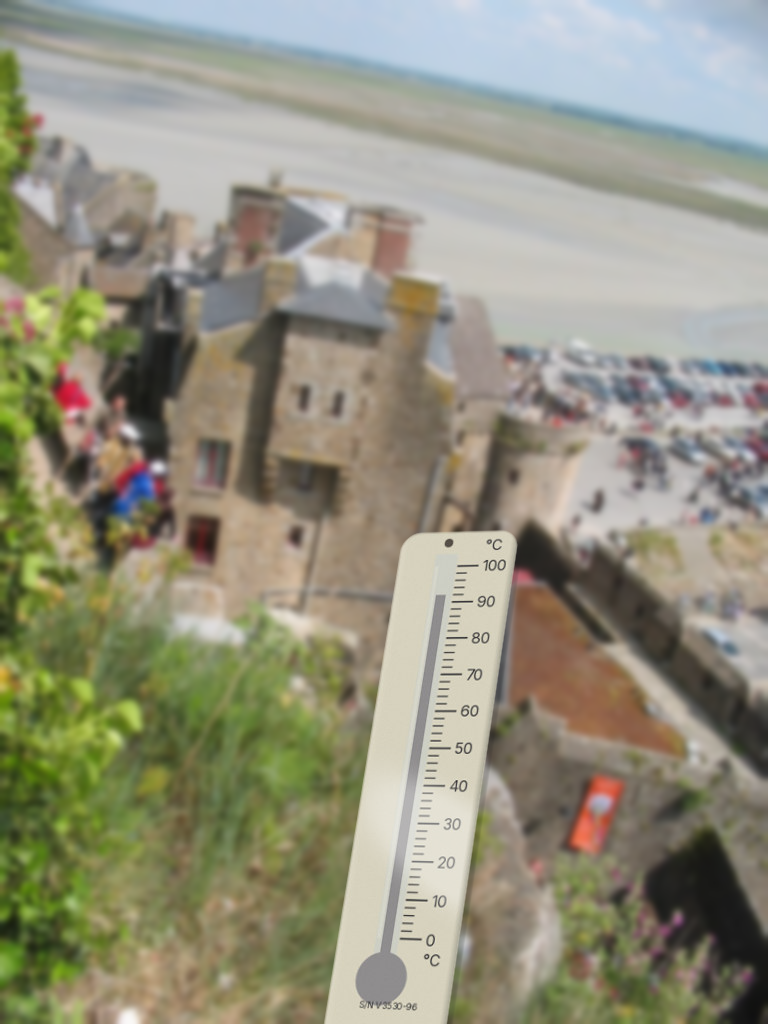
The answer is 92 °C
